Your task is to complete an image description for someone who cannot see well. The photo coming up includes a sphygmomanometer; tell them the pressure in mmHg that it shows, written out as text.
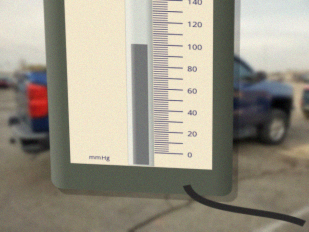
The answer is 100 mmHg
